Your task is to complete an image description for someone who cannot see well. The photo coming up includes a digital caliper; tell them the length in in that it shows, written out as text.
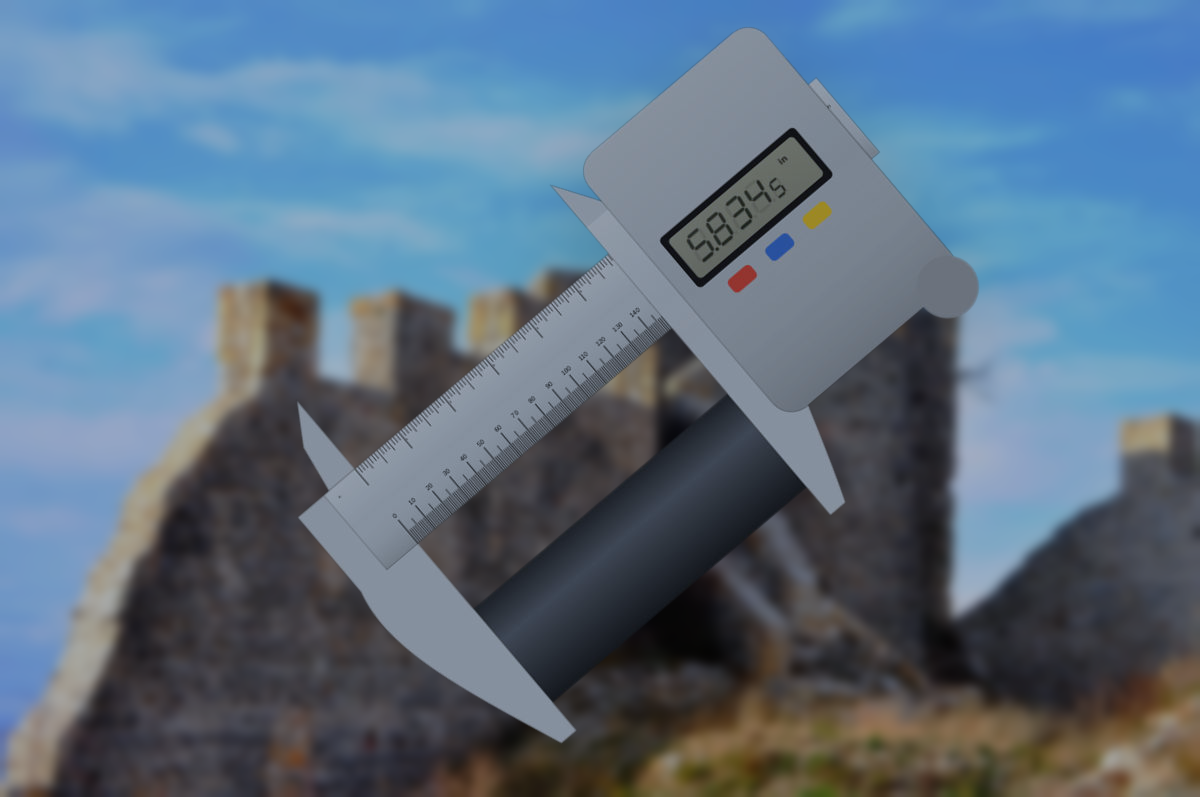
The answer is 5.8345 in
